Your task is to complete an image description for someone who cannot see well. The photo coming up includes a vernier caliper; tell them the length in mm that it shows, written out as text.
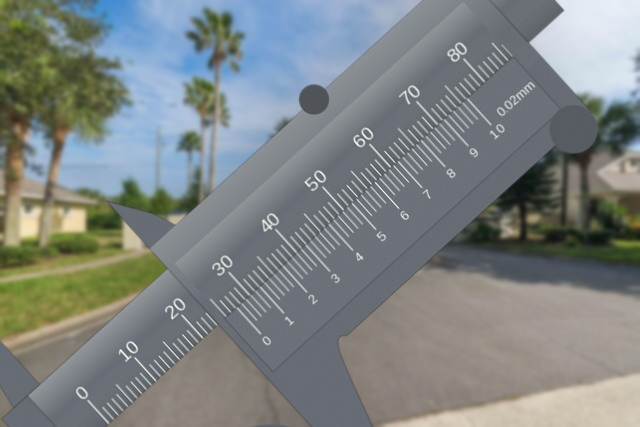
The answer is 27.2 mm
